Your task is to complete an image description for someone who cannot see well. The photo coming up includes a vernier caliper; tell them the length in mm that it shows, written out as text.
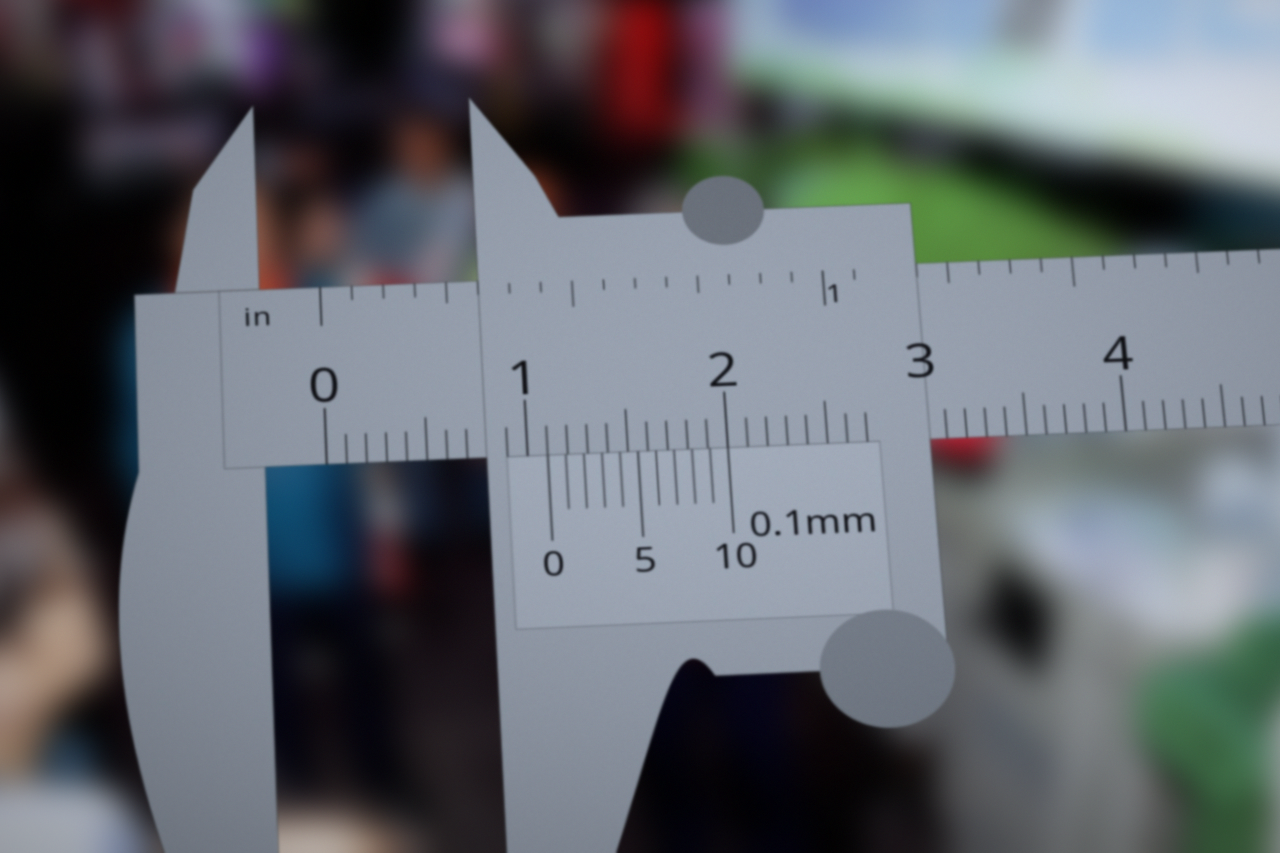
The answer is 11.0 mm
